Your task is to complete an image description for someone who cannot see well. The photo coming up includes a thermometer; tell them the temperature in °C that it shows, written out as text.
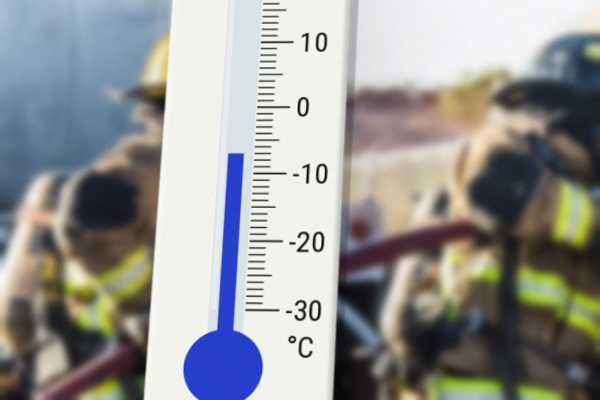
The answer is -7 °C
